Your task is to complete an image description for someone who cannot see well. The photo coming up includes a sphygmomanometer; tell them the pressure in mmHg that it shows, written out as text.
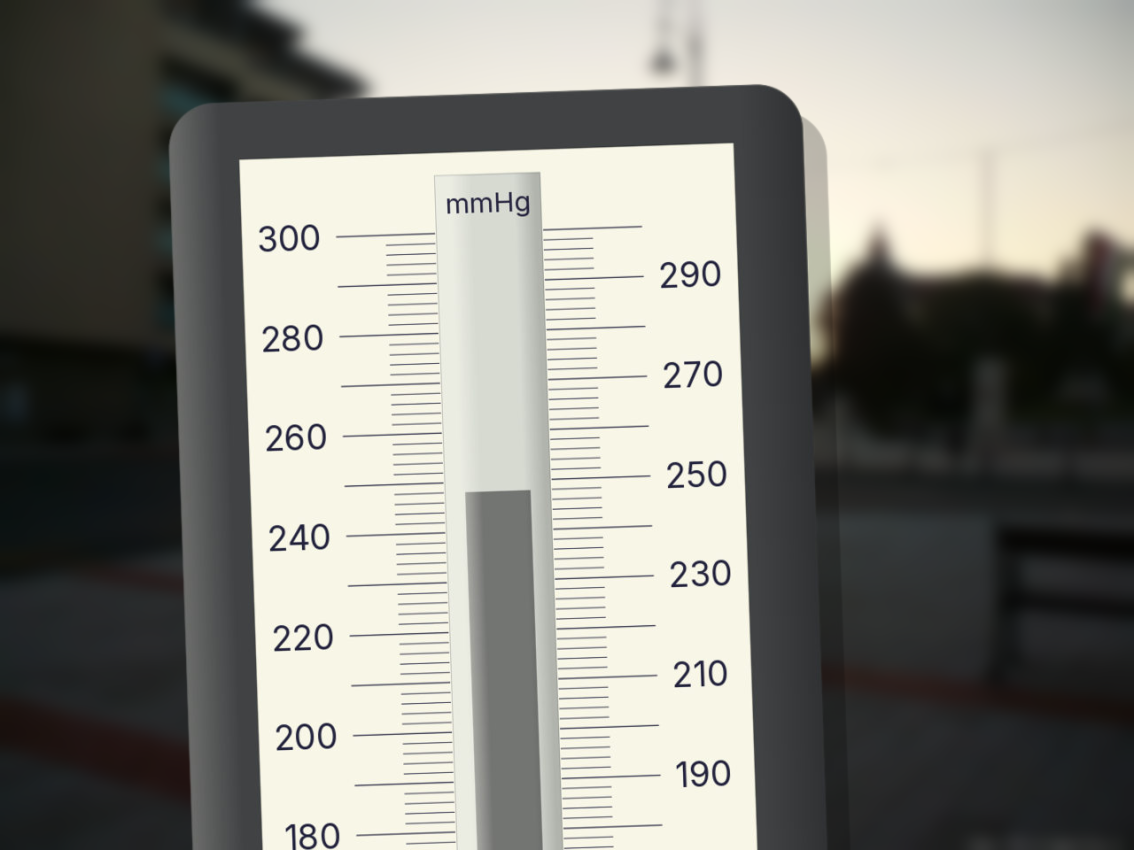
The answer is 248 mmHg
